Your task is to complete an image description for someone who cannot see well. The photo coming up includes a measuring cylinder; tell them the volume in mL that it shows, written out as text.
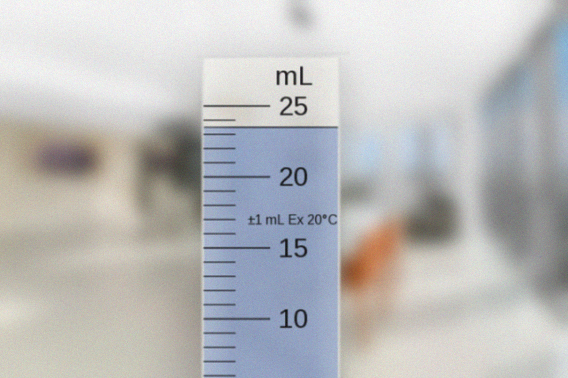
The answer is 23.5 mL
